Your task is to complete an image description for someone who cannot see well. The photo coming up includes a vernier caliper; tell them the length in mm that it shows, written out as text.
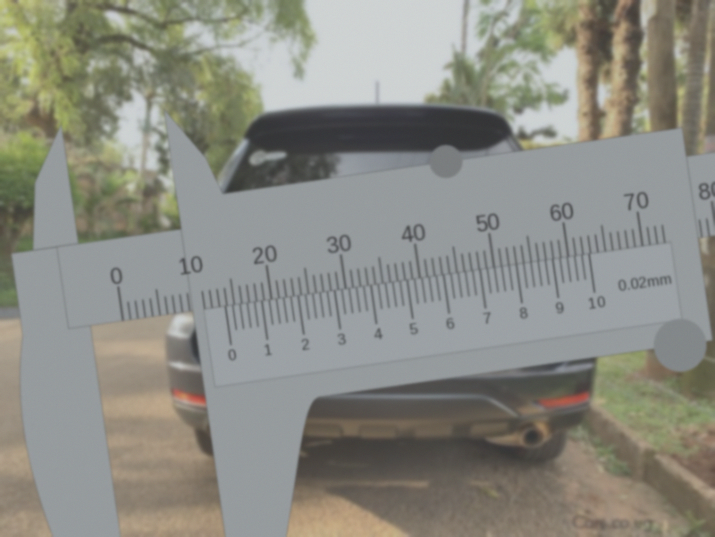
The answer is 13.8 mm
